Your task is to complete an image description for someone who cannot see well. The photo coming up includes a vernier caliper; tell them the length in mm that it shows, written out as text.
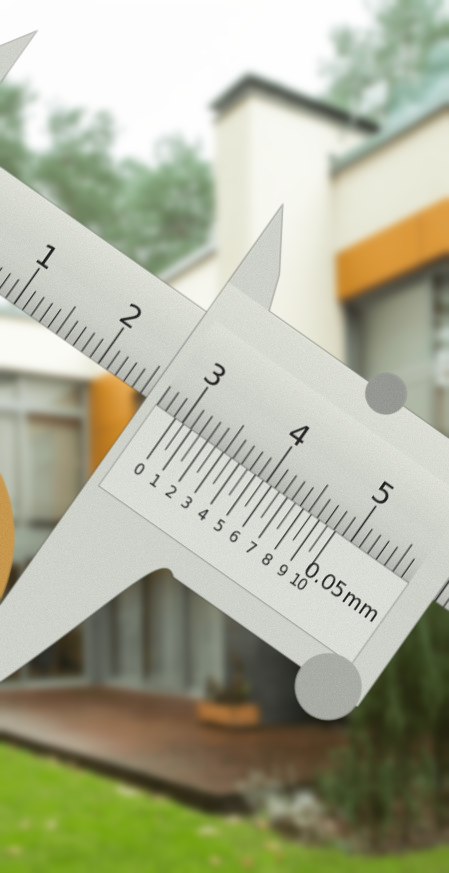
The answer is 29.2 mm
